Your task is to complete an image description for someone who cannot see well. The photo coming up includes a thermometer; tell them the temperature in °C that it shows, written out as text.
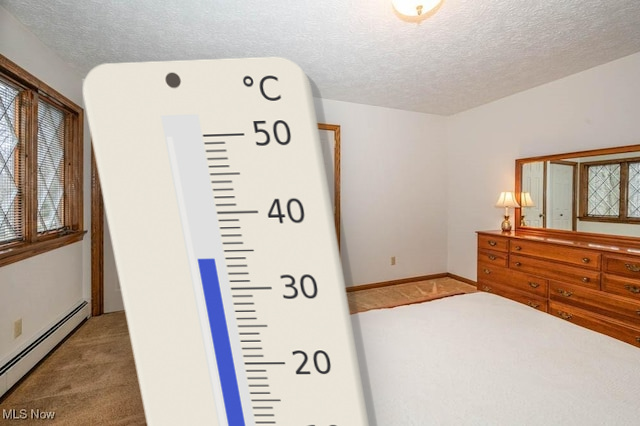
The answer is 34 °C
